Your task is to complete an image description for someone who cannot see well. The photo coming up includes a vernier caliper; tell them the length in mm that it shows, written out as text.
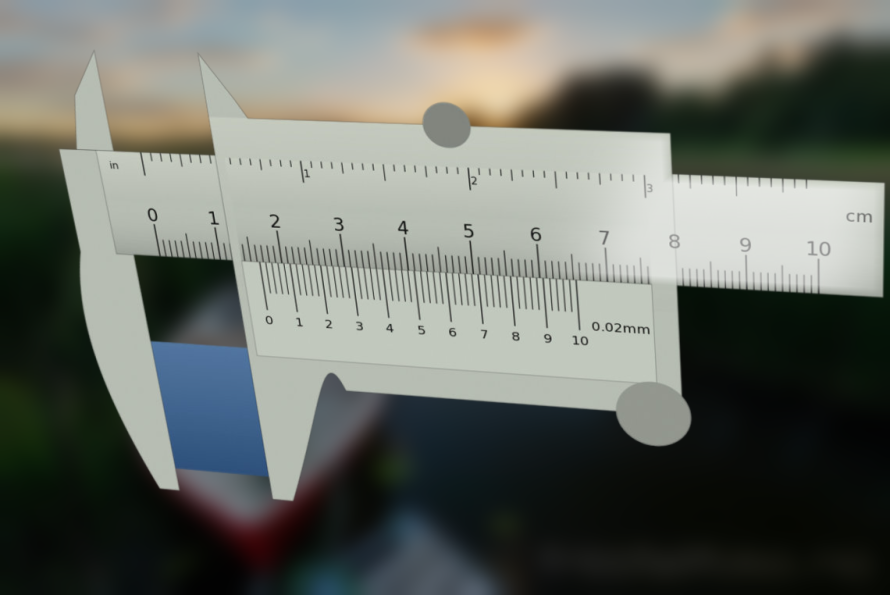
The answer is 16.4 mm
